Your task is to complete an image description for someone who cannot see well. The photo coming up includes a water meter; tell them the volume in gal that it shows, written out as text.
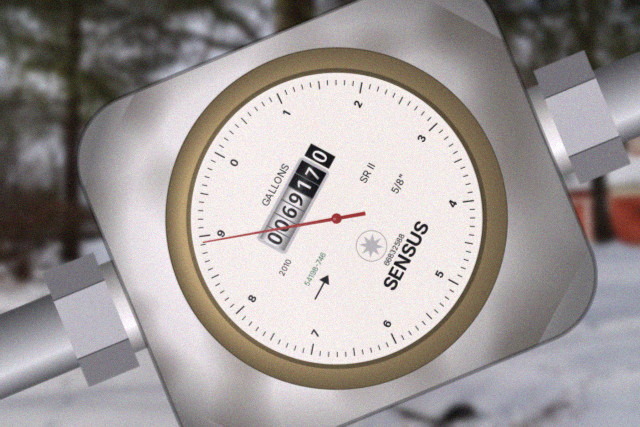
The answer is 69168.9 gal
